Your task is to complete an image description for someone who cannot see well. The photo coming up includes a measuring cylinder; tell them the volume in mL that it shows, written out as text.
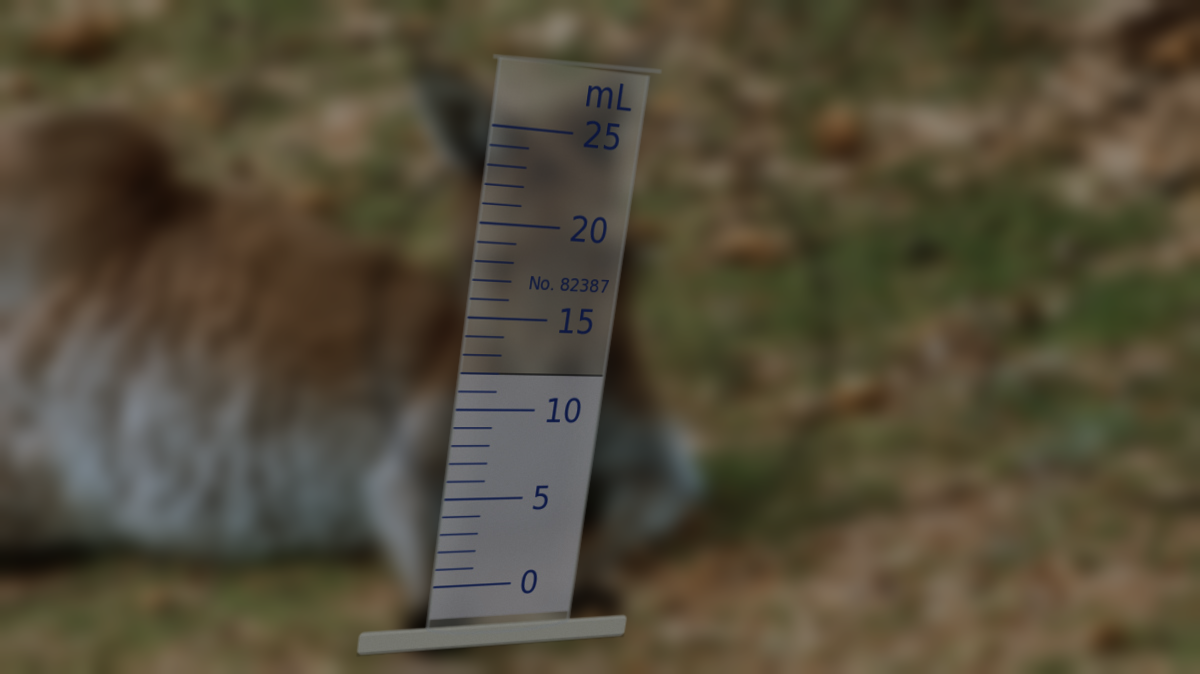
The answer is 12 mL
